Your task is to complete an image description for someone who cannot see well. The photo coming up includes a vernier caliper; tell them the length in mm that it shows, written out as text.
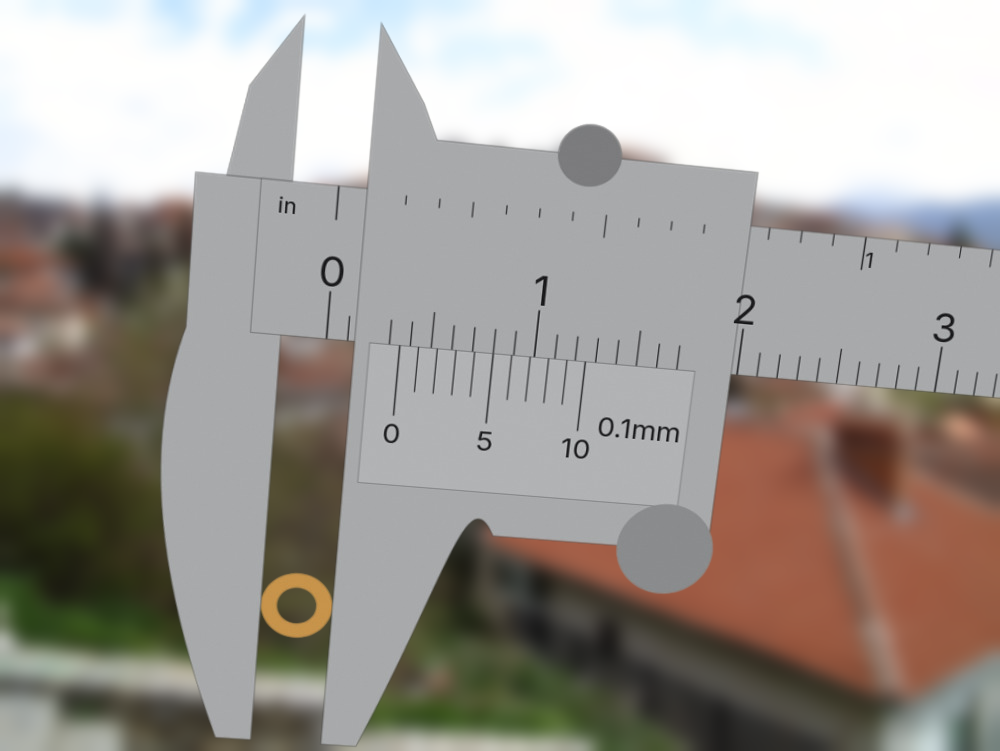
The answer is 3.5 mm
